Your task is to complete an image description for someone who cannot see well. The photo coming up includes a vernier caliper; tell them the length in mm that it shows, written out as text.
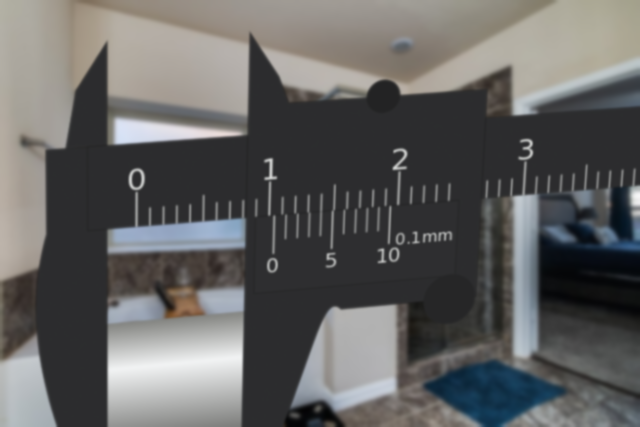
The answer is 10.4 mm
